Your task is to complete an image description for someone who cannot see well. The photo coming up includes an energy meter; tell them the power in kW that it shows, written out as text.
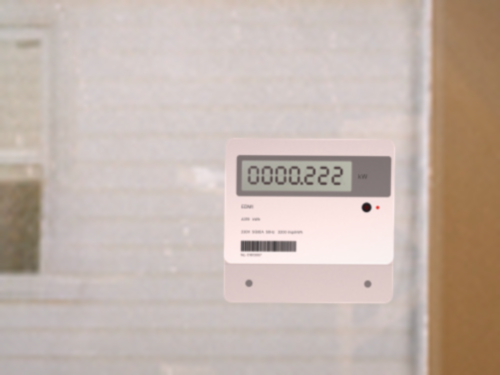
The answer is 0.222 kW
